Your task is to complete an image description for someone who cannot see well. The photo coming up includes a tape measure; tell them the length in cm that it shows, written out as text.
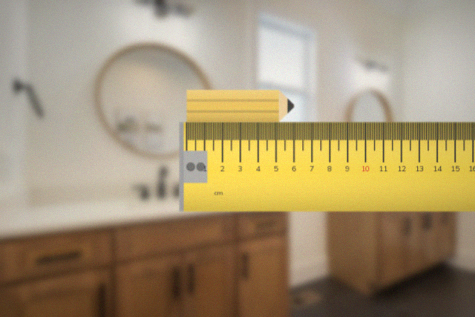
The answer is 6 cm
